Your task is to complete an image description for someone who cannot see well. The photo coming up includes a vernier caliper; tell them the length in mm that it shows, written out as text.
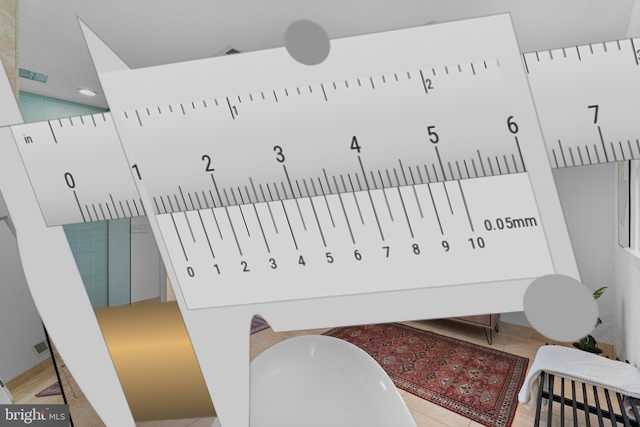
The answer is 12.6 mm
